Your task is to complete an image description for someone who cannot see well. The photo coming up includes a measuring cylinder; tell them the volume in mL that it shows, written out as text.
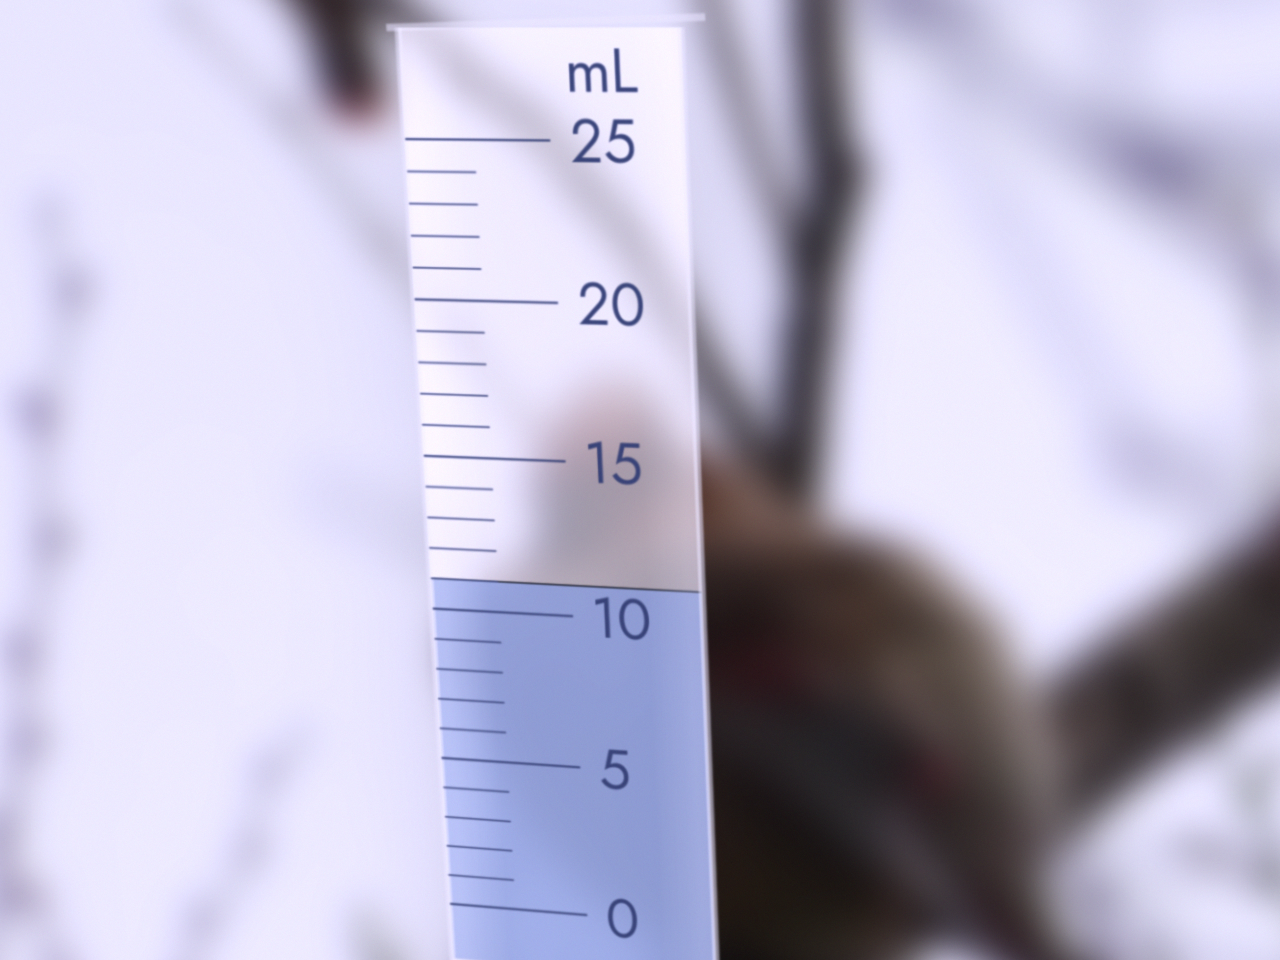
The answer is 11 mL
